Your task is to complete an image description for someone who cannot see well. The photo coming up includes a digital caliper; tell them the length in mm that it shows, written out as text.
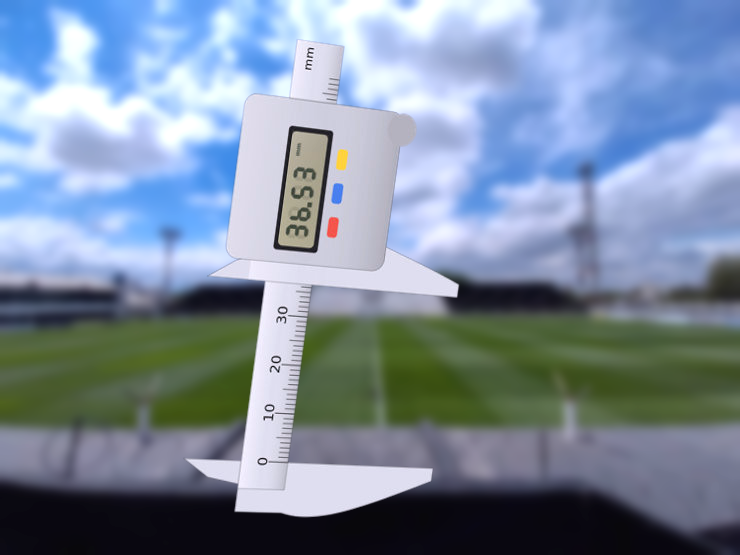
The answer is 36.53 mm
